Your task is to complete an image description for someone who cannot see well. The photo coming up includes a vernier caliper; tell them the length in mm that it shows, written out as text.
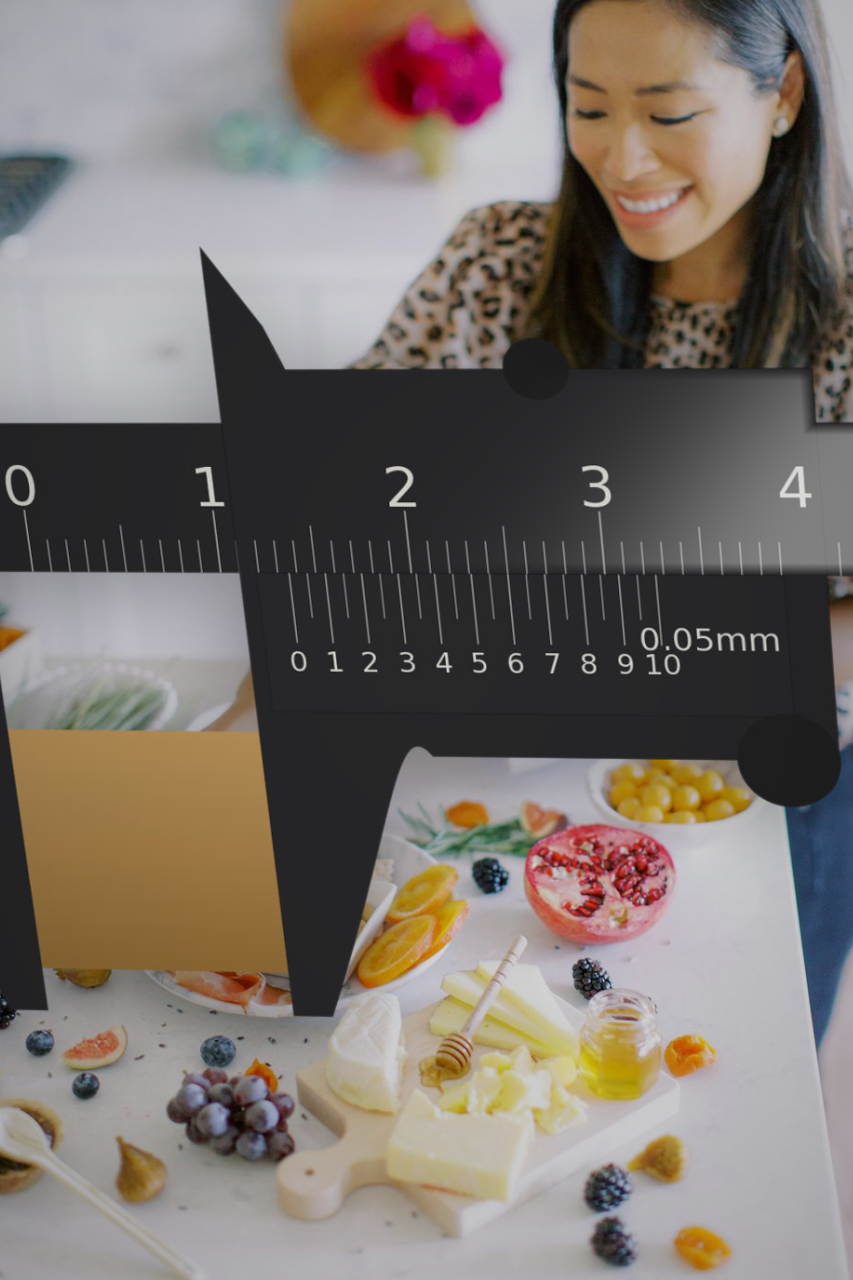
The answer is 13.6 mm
